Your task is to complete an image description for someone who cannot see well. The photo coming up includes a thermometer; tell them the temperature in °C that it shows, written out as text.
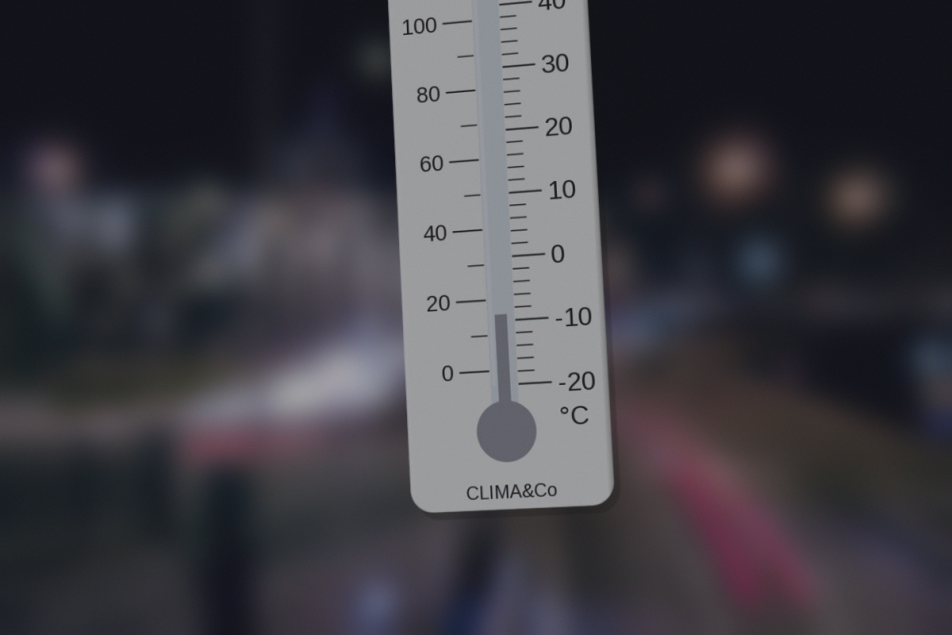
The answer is -9 °C
